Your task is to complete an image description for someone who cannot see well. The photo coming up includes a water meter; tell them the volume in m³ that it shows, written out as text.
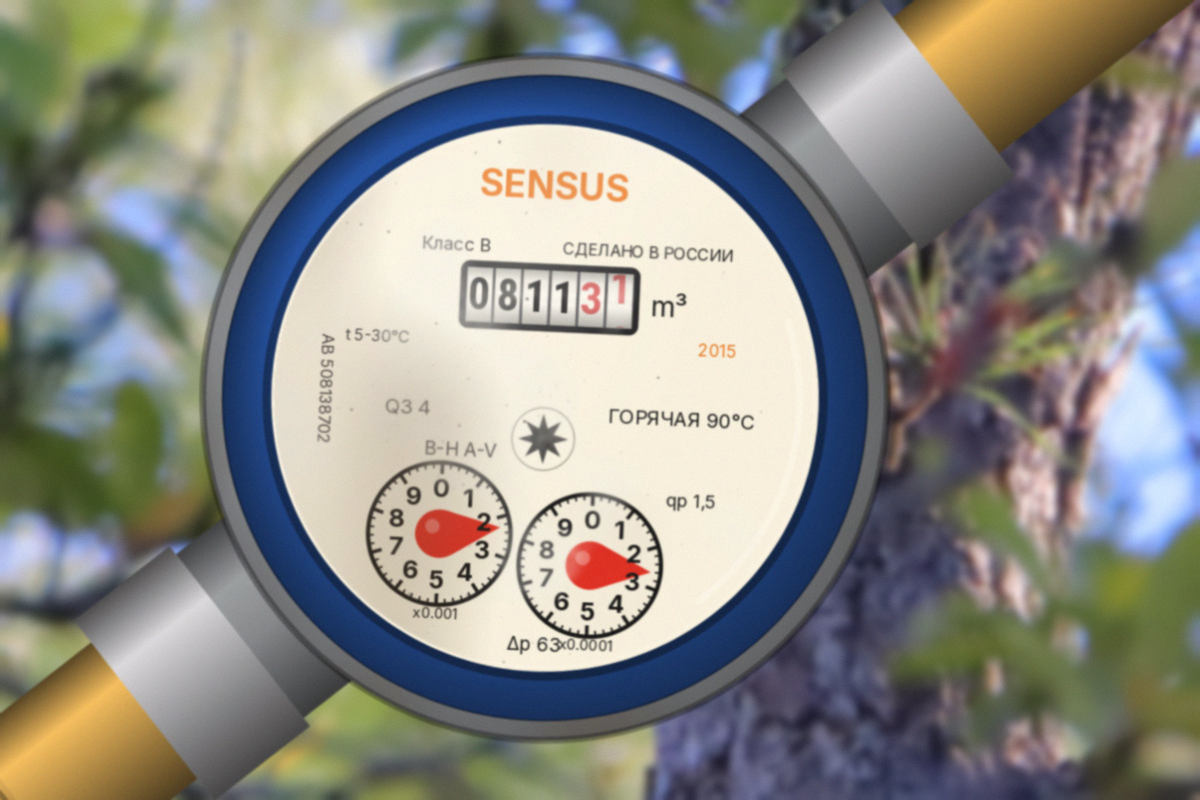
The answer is 811.3122 m³
